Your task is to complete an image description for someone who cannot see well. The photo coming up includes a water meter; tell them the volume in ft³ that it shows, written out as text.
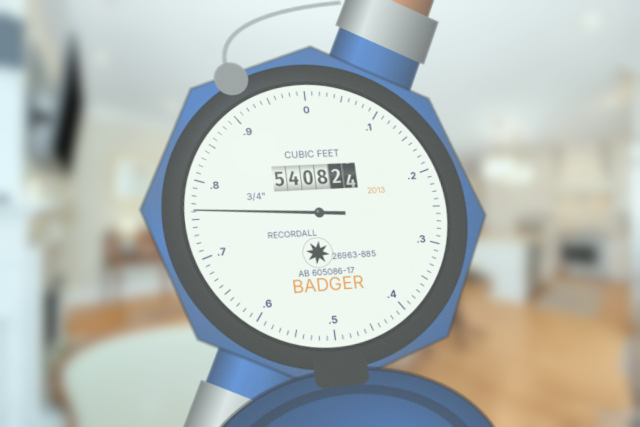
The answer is 540823.76 ft³
